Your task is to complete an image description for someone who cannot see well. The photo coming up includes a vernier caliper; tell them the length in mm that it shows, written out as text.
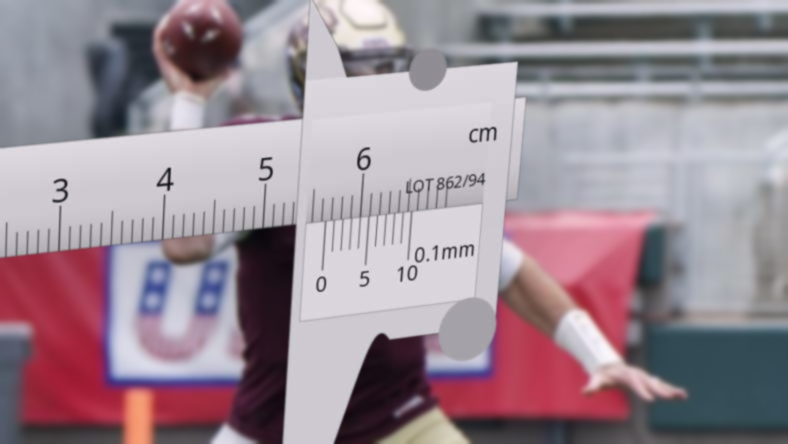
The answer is 56.4 mm
